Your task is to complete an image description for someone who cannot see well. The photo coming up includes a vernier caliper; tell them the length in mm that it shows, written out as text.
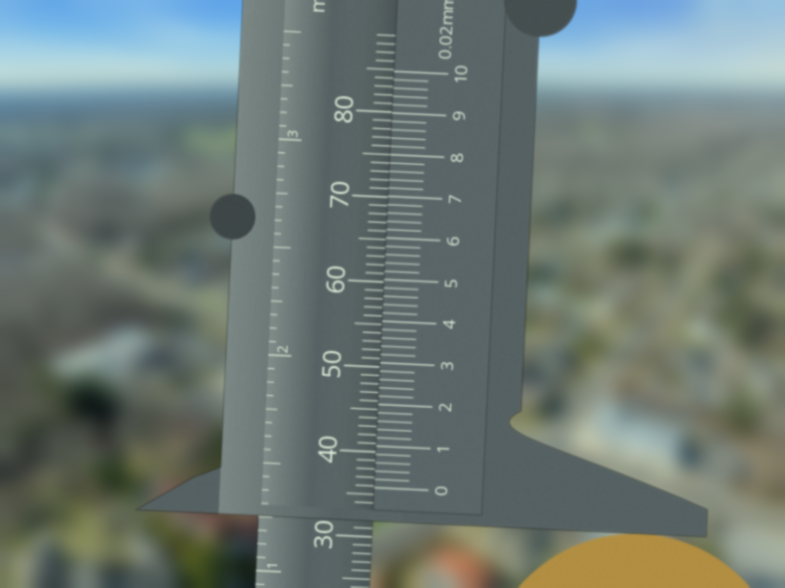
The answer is 35.8 mm
